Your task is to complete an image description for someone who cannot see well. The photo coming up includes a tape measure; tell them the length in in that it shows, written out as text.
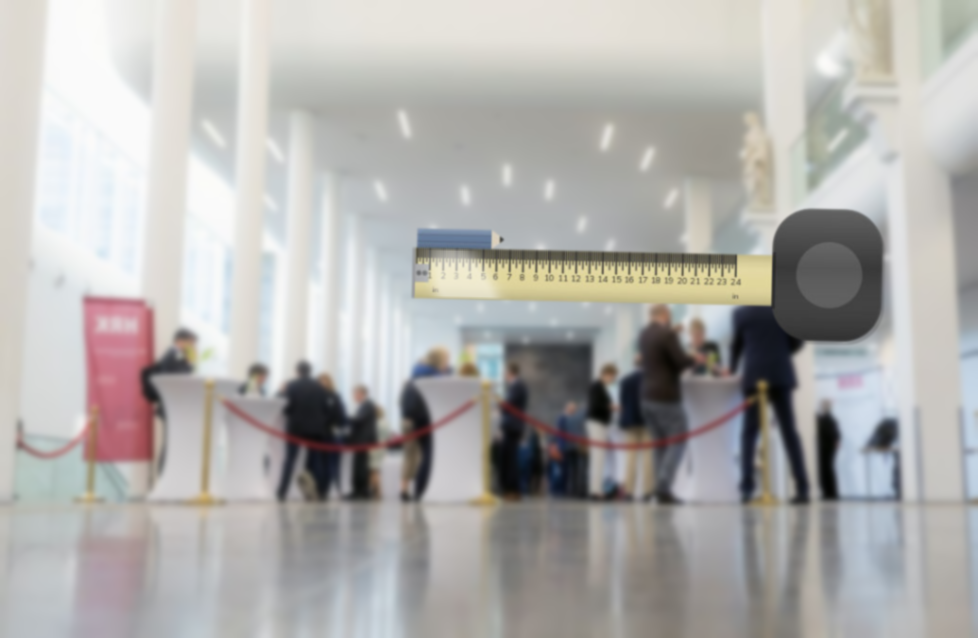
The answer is 6.5 in
